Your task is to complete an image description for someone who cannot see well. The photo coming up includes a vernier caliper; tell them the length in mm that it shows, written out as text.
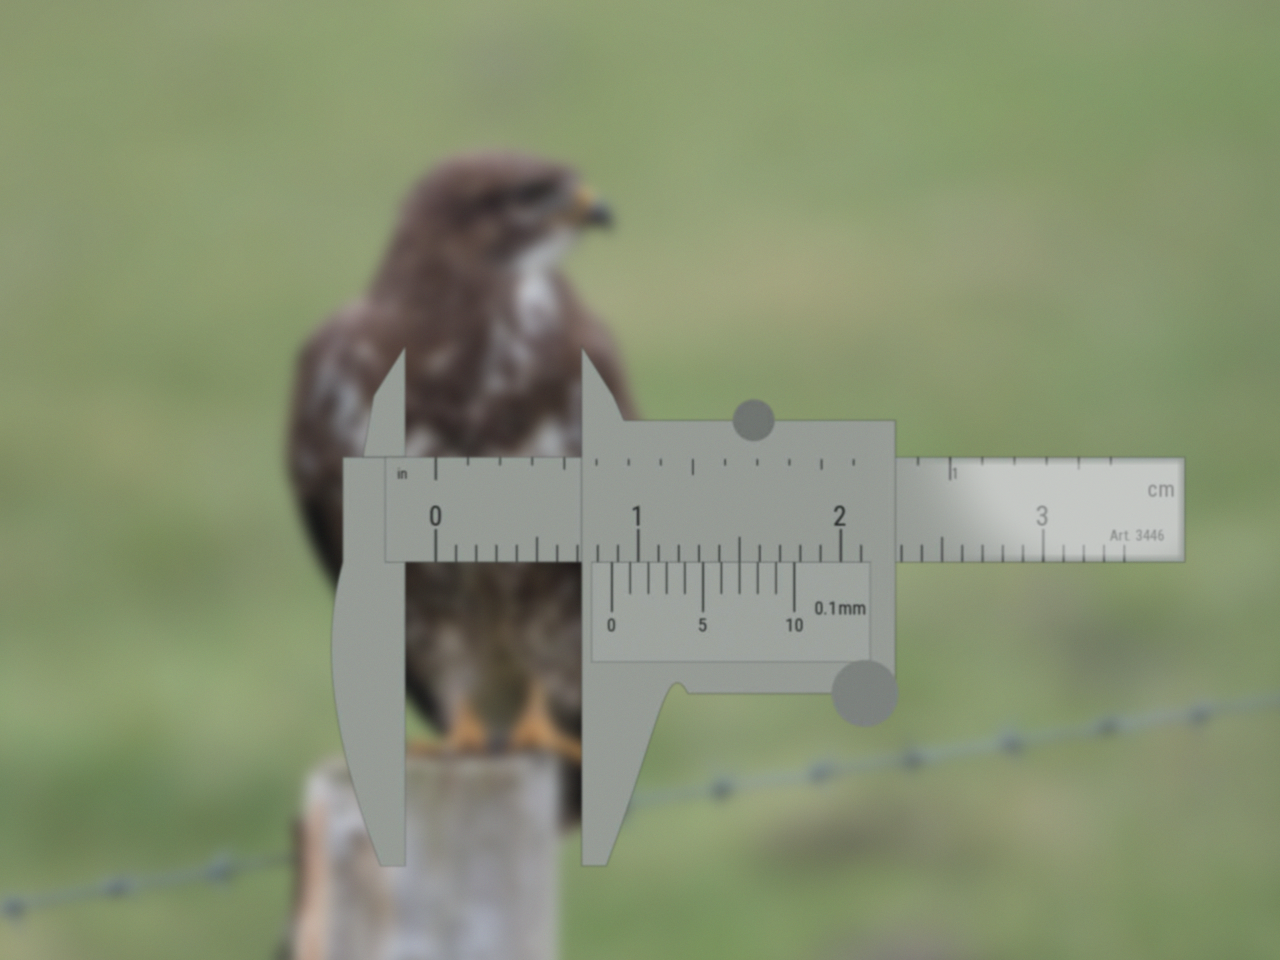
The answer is 8.7 mm
